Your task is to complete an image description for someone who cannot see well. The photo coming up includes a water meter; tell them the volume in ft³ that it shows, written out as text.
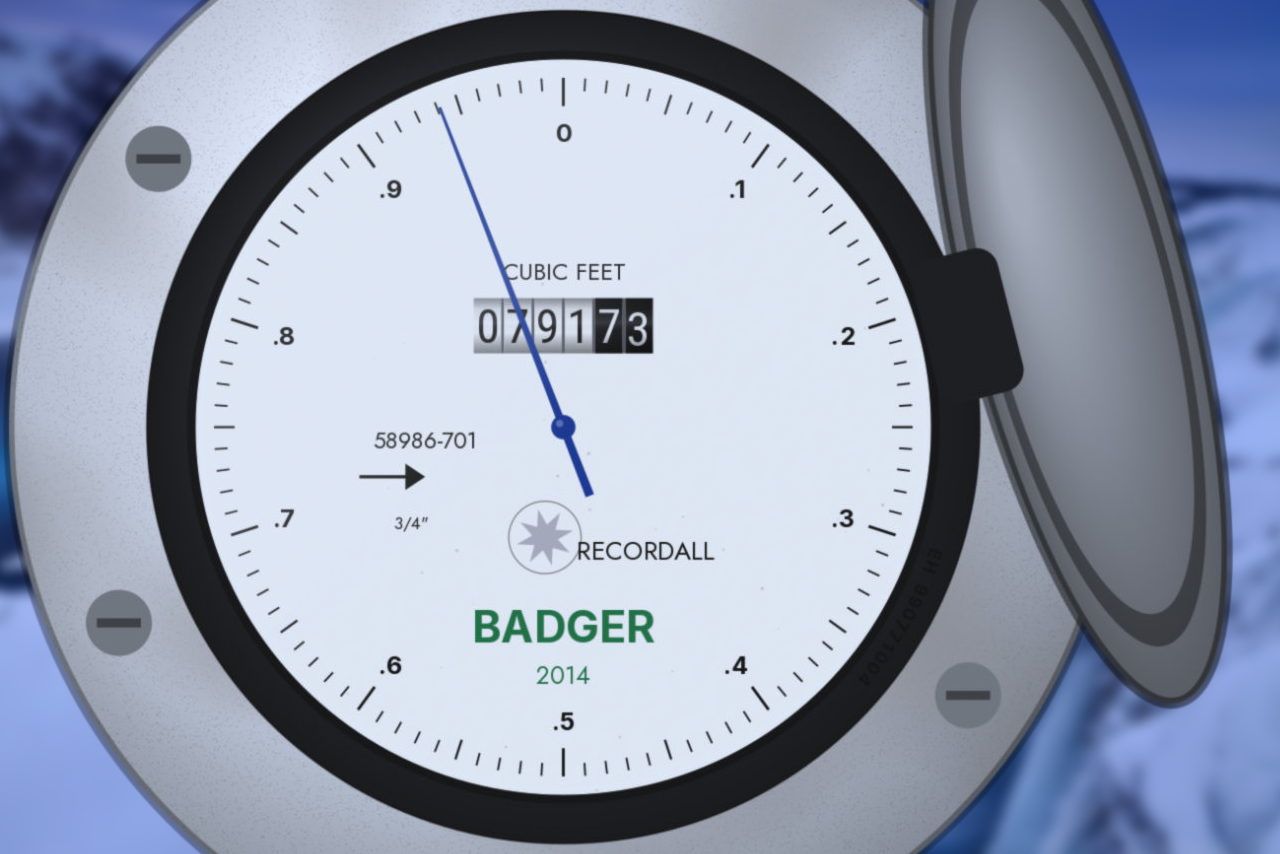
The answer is 79172.94 ft³
